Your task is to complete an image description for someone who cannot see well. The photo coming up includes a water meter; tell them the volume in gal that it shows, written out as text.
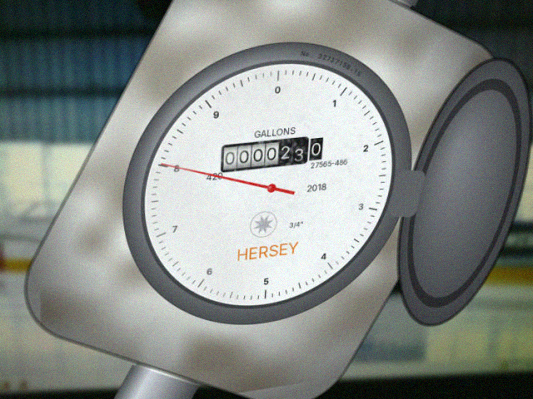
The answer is 228.0 gal
